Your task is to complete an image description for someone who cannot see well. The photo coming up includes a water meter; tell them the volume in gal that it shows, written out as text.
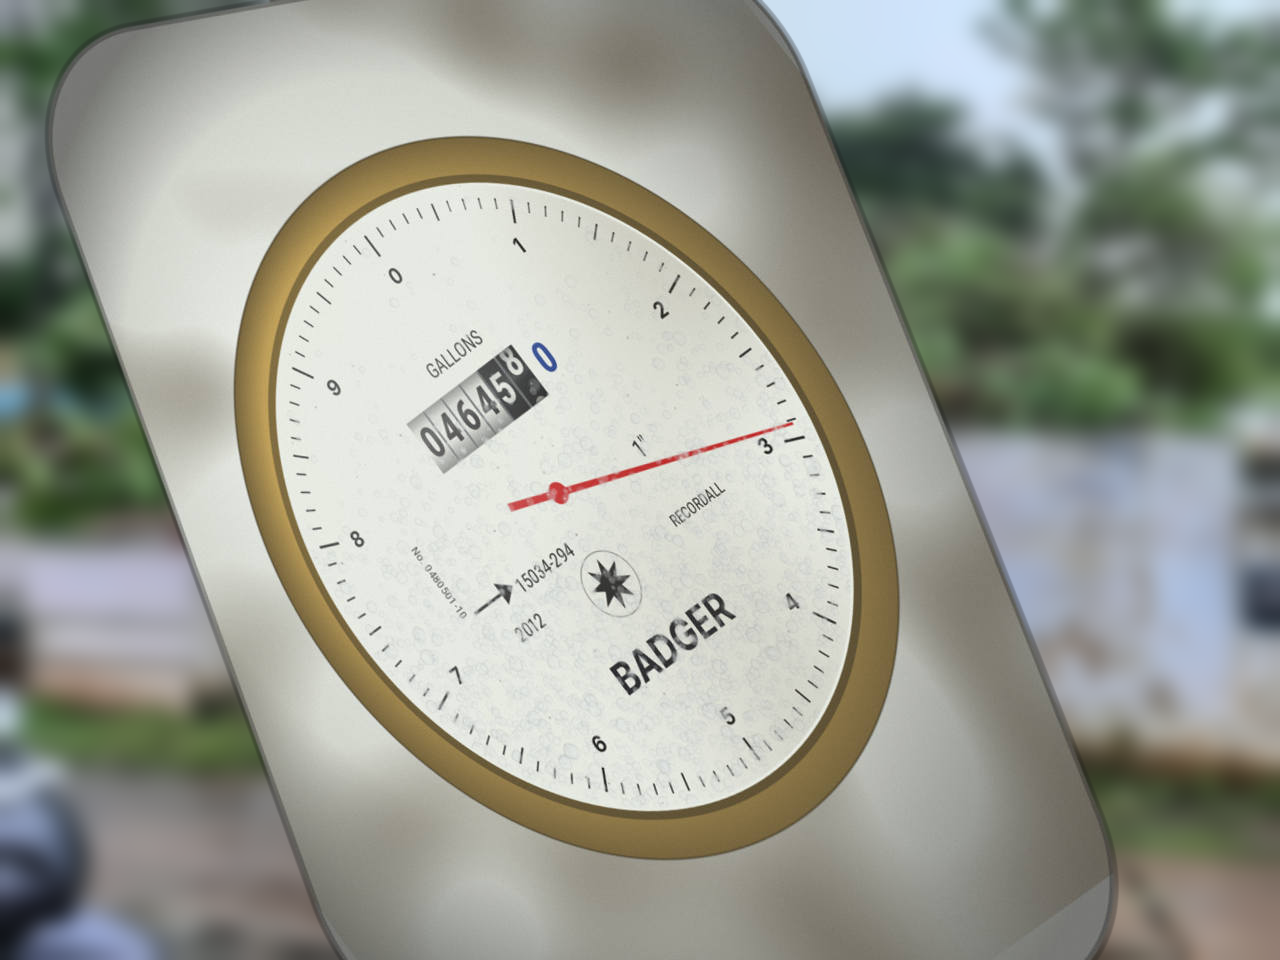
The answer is 464582.9 gal
